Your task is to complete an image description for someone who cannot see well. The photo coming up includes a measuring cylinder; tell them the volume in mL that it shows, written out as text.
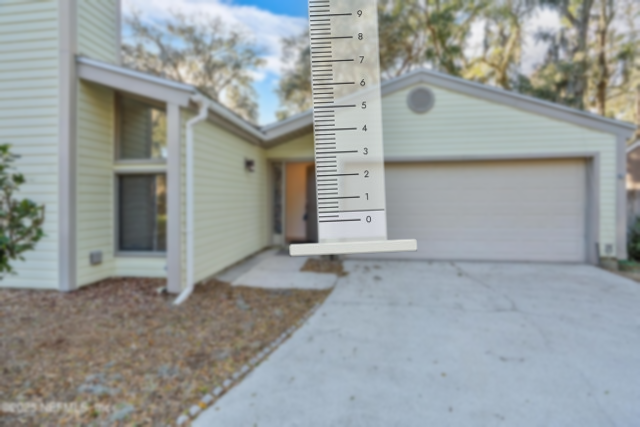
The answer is 0.4 mL
